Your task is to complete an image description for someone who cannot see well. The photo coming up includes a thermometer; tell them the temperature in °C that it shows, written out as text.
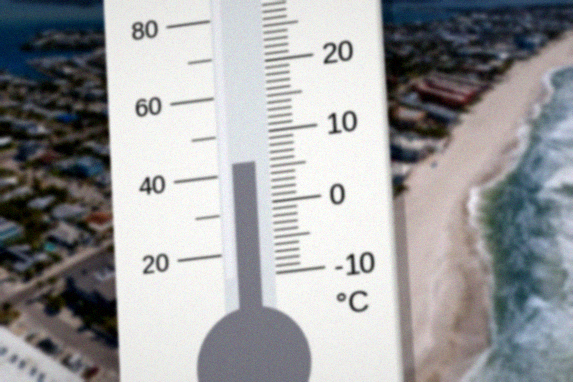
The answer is 6 °C
